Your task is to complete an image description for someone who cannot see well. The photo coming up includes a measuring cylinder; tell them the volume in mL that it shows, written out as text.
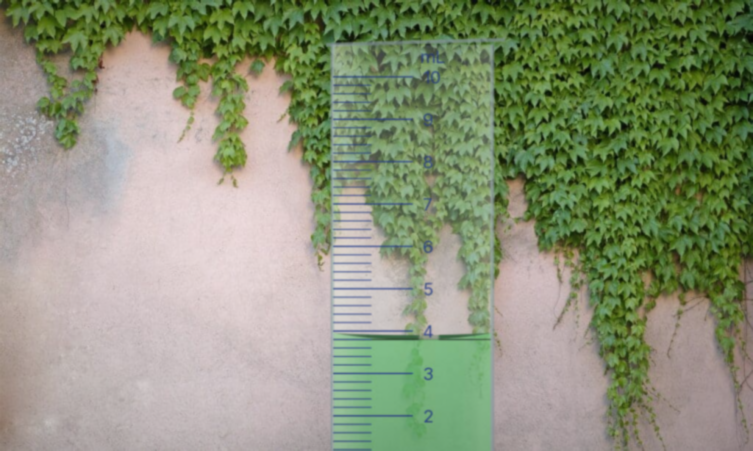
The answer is 3.8 mL
